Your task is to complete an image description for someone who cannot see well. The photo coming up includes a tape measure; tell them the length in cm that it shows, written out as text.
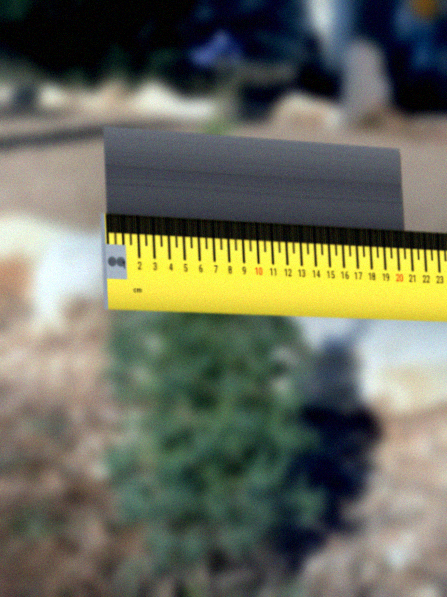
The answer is 20.5 cm
